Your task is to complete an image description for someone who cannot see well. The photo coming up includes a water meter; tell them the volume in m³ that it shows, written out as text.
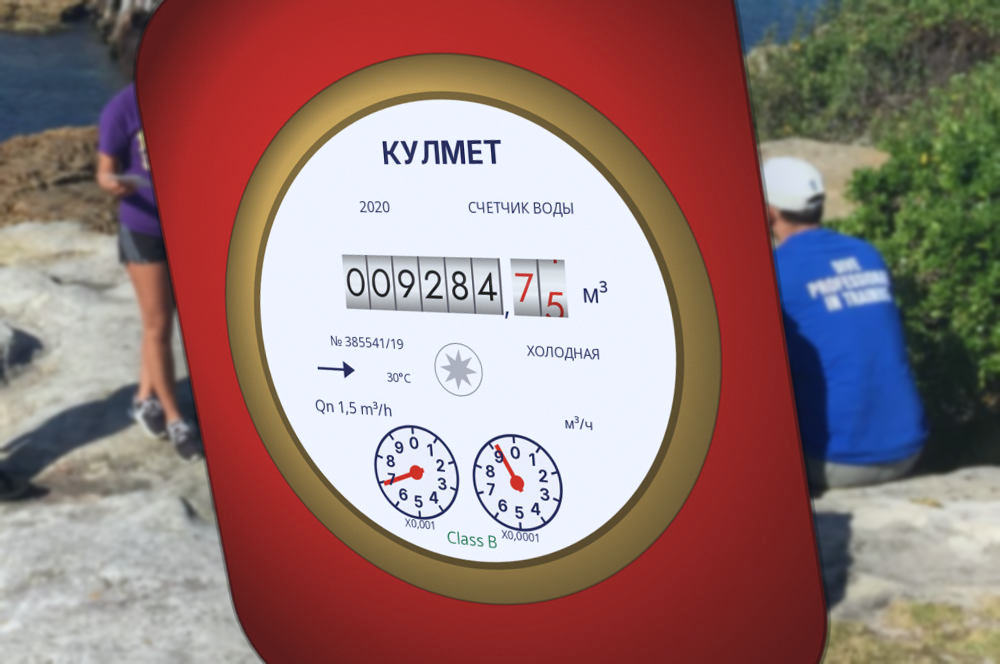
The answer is 9284.7469 m³
